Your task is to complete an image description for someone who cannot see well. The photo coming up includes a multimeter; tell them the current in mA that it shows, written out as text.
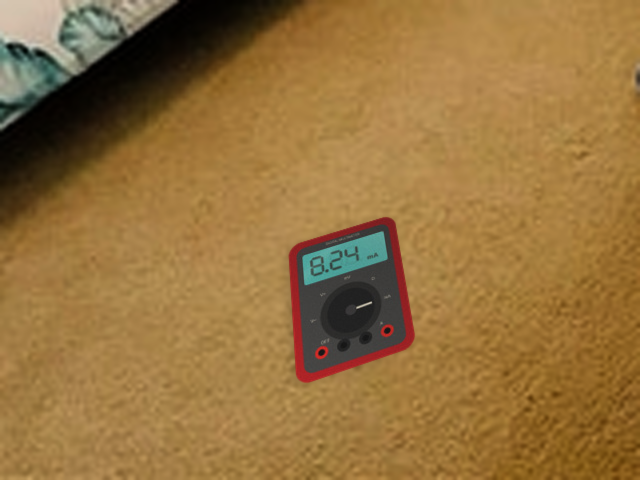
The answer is 8.24 mA
